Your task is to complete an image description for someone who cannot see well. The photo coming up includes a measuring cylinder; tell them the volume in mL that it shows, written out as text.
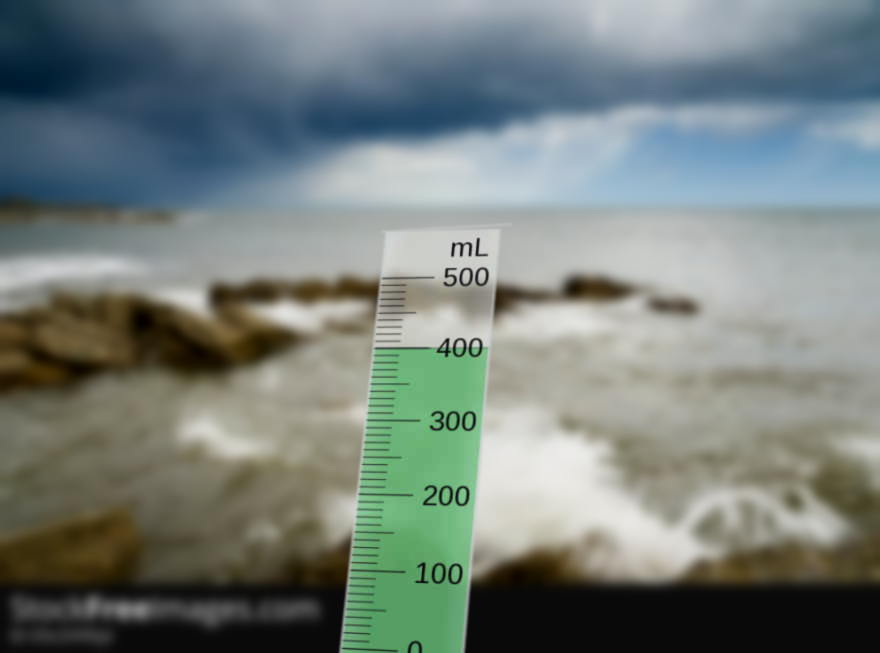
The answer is 400 mL
